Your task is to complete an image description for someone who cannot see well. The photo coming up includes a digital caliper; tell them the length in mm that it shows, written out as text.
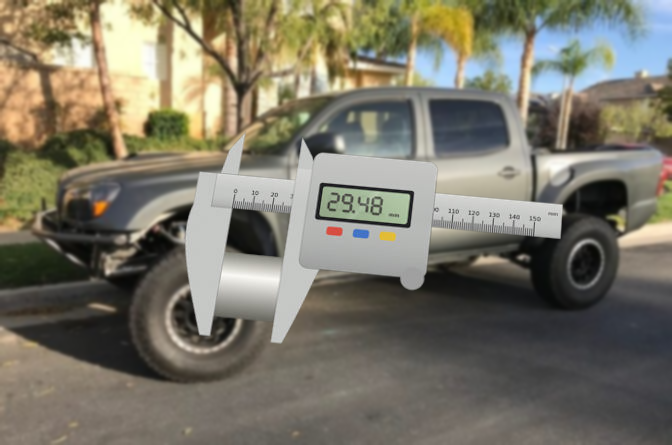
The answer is 29.48 mm
